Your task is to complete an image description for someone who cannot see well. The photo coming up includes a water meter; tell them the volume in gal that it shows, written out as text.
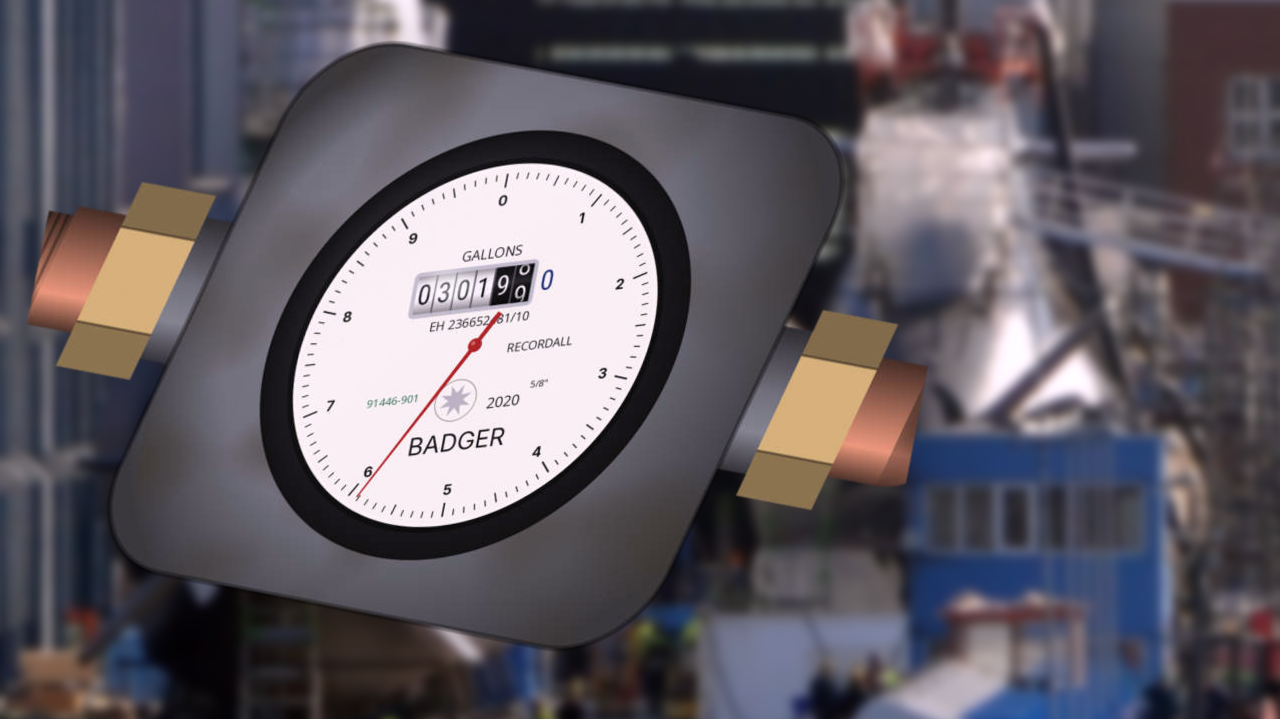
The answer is 301985.9 gal
